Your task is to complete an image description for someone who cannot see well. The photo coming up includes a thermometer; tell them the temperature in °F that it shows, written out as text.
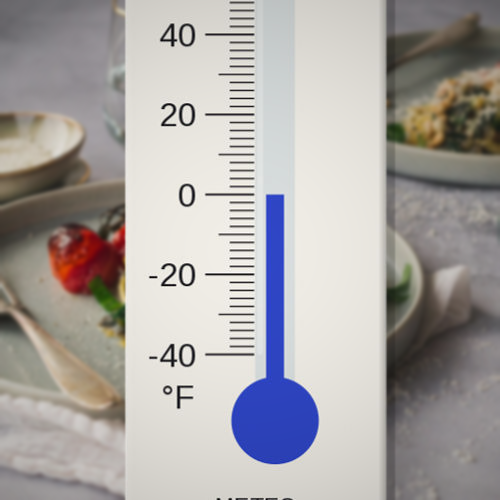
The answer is 0 °F
